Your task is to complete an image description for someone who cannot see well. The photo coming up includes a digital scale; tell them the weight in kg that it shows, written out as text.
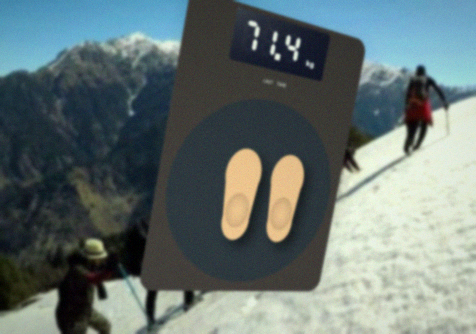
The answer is 71.4 kg
